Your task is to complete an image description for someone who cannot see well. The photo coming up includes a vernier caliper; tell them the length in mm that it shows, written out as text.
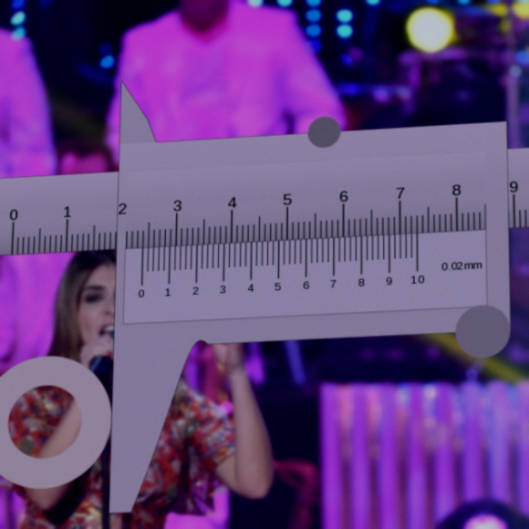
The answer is 24.0 mm
